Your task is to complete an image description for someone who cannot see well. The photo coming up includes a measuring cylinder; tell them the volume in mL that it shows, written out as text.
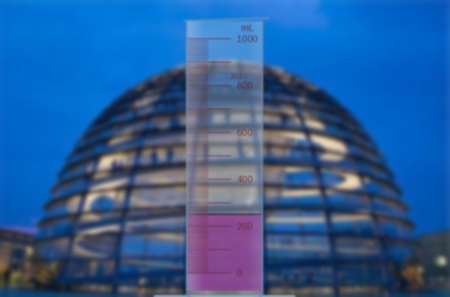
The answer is 250 mL
